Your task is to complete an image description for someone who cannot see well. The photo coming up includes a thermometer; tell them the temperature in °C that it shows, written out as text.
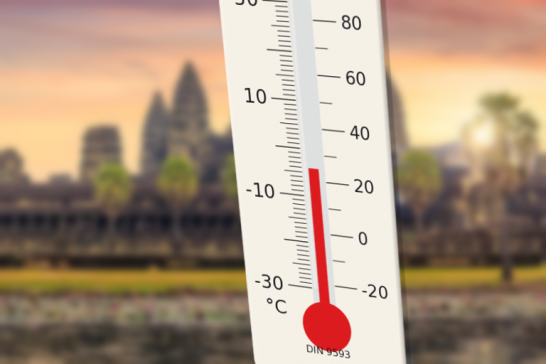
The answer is -4 °C
